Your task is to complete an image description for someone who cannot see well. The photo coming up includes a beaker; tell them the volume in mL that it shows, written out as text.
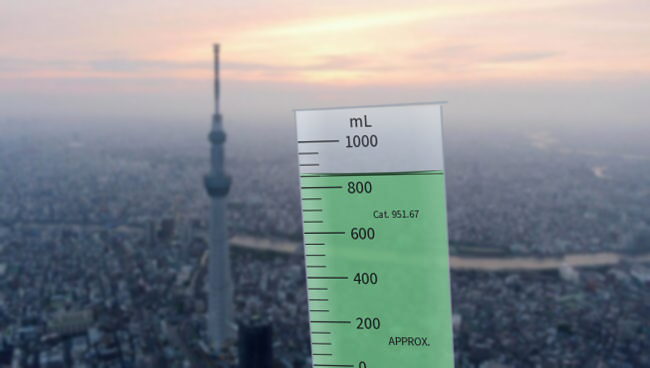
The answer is 850 mL
